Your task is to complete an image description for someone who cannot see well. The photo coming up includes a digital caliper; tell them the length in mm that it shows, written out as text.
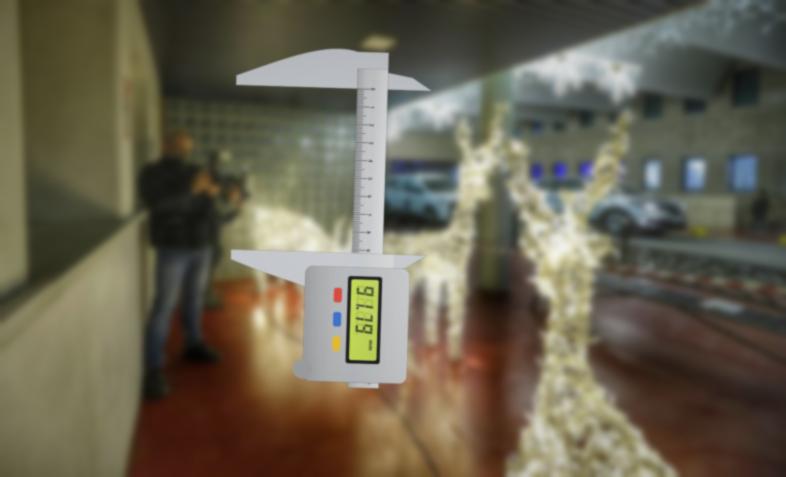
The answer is 91.79 mm
